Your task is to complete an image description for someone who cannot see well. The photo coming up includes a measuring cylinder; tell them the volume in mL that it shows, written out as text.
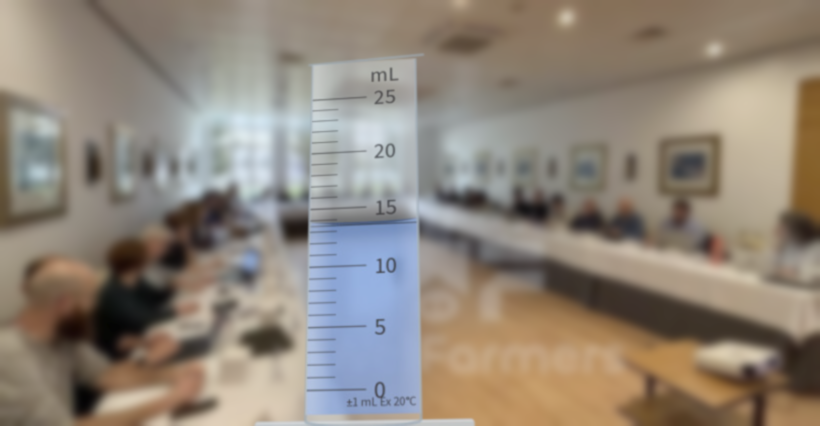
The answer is 13.5 mL
